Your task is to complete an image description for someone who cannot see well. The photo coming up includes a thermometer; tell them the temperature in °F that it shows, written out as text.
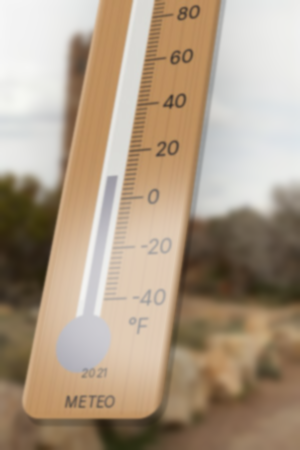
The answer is 10 °F
